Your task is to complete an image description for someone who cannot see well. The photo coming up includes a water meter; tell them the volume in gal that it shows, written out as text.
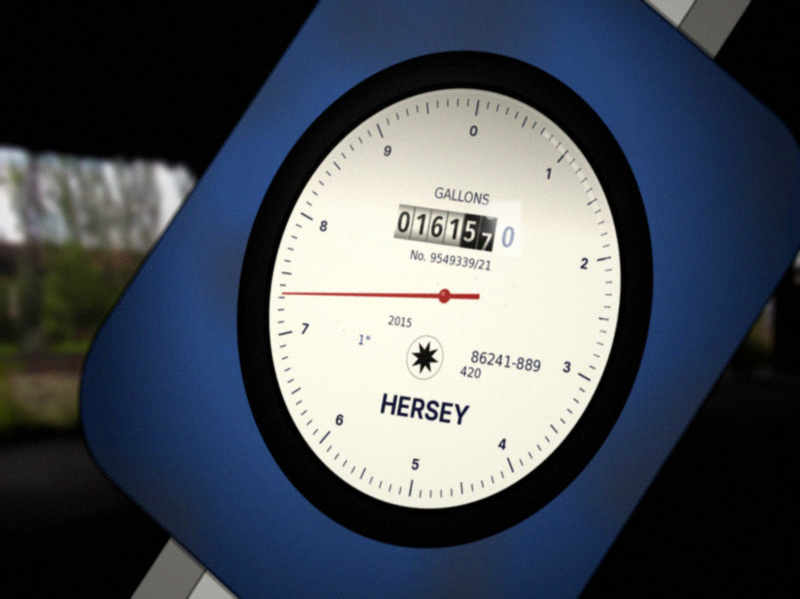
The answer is 161567.3 gal
